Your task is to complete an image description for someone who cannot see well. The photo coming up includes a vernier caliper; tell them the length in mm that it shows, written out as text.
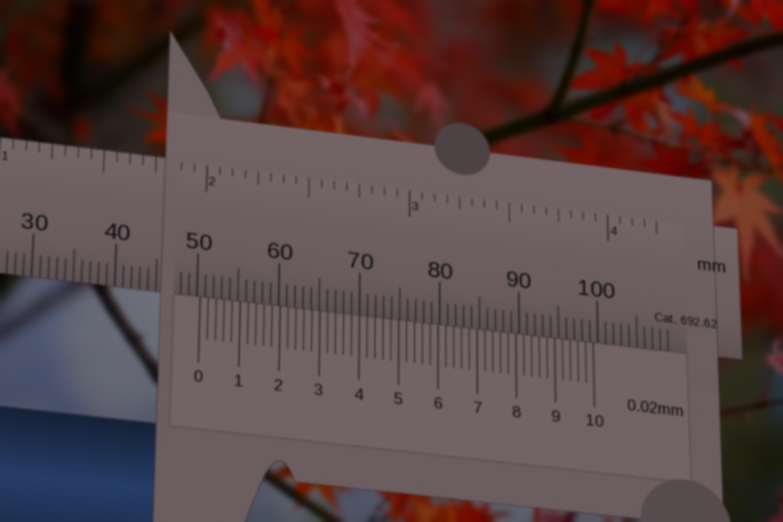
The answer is 50.4 mm
